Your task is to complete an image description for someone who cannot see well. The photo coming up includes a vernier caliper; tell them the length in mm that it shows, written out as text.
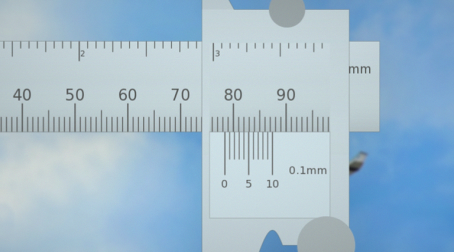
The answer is 78.4 mm
